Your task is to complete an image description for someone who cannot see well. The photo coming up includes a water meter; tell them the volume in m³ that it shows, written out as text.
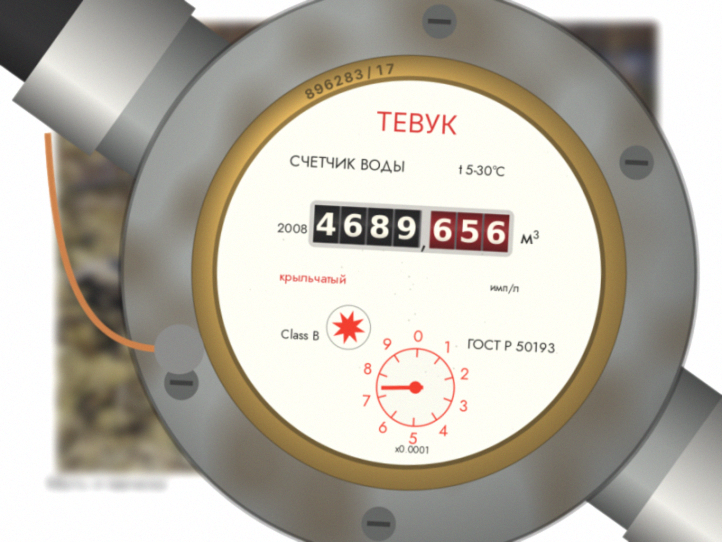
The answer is 4689.6567 m³
